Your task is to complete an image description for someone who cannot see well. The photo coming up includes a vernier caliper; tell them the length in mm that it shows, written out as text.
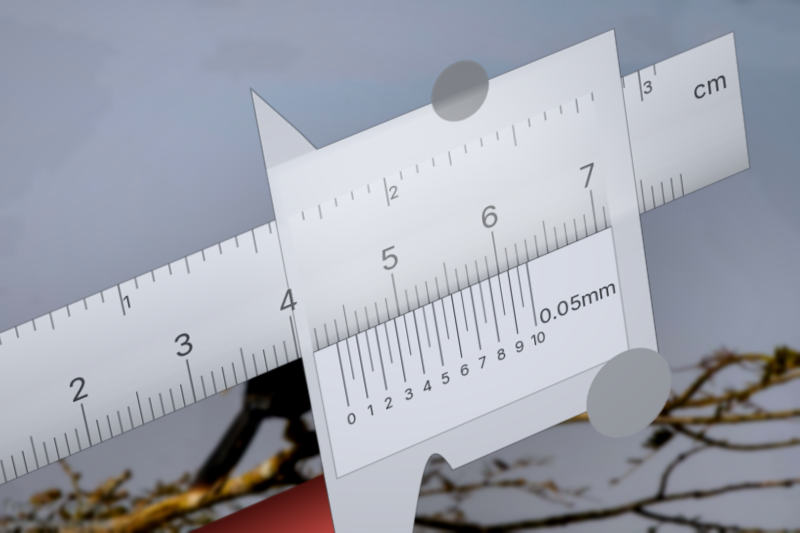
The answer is 43.8 mm
